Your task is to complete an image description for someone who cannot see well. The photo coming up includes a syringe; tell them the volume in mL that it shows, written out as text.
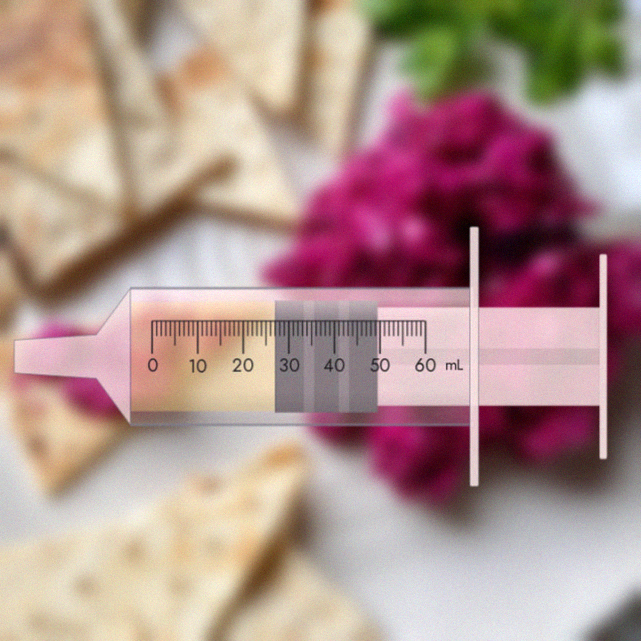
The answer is 27 mL
